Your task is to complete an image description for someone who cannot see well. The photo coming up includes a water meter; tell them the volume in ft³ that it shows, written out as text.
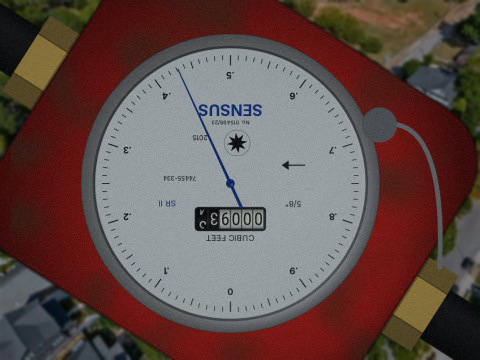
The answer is 933.43 ft³
